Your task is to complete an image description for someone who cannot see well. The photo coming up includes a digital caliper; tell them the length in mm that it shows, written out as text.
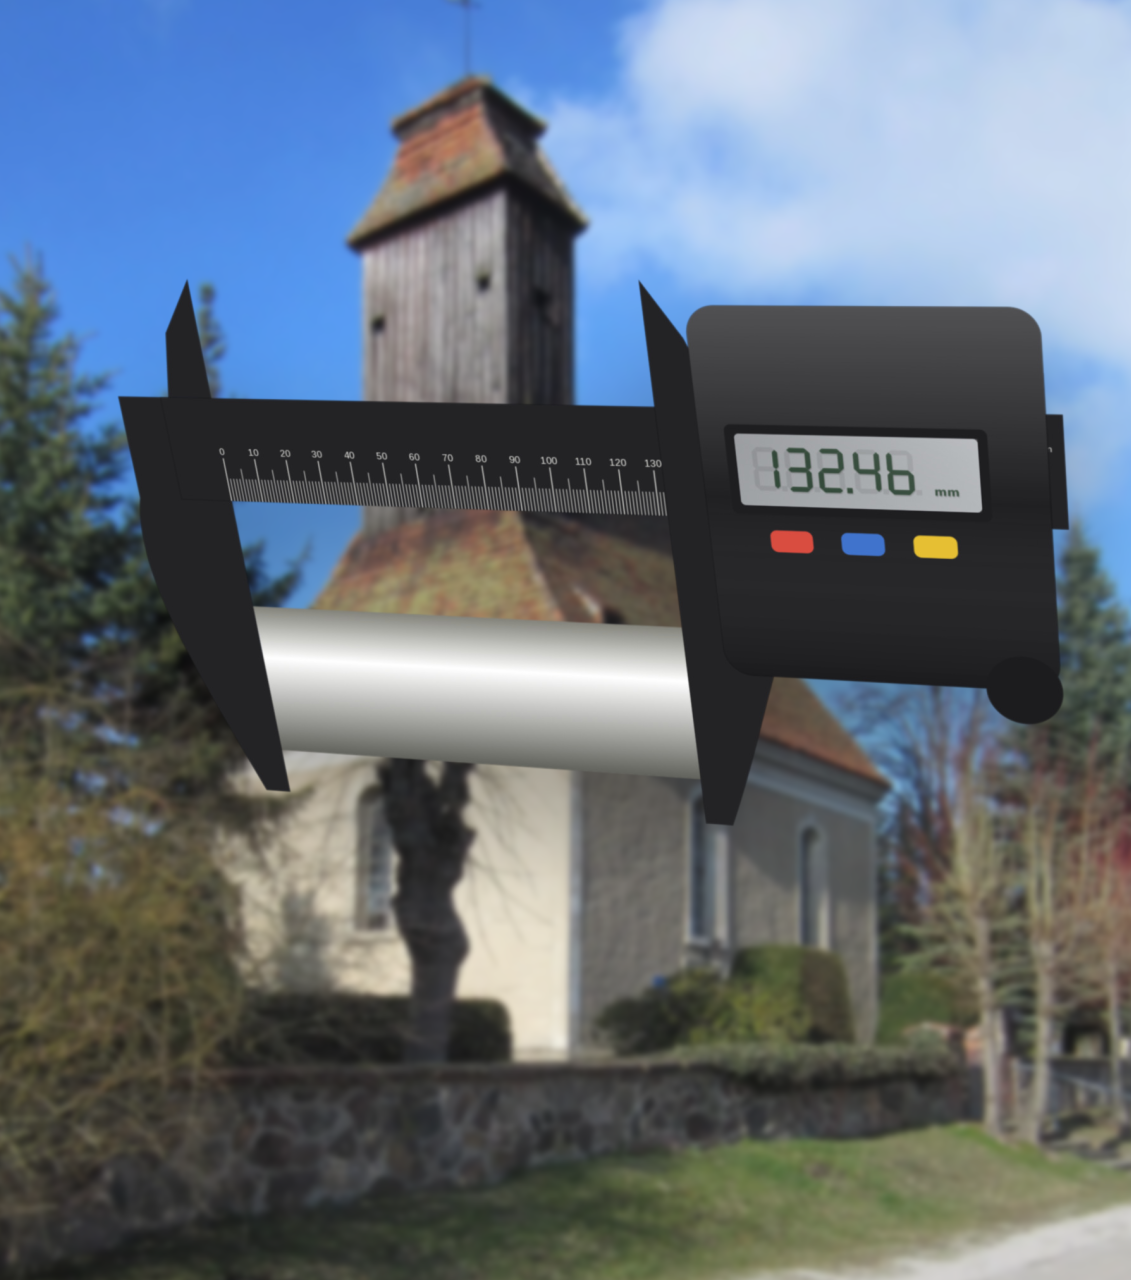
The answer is 132.46 mm
